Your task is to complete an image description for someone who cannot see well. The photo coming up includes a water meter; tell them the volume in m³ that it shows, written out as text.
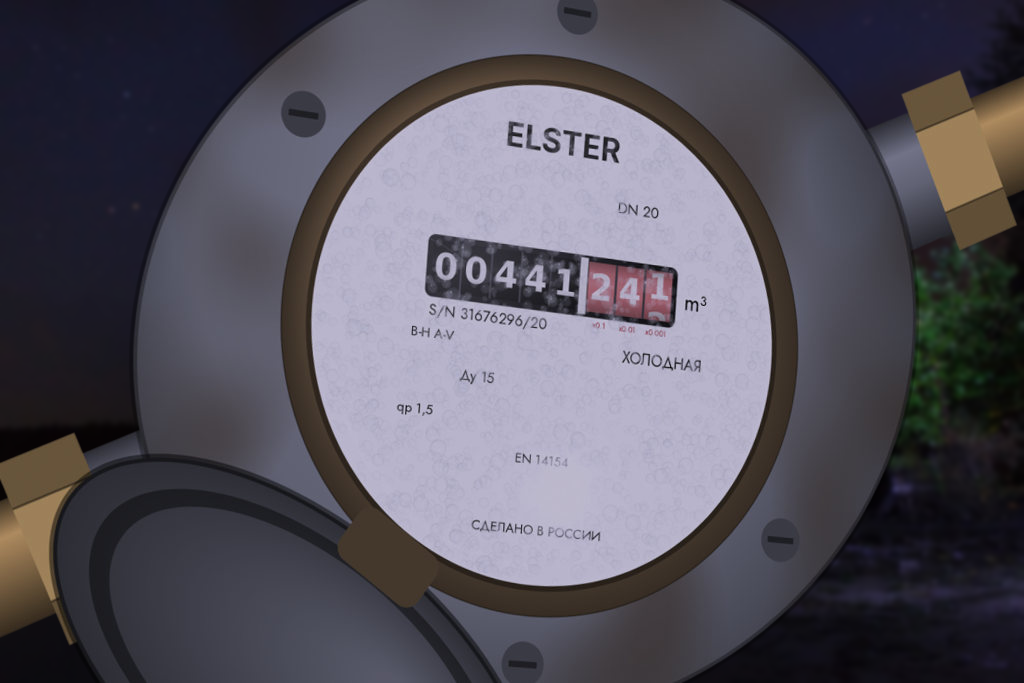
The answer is 441.241 m³
